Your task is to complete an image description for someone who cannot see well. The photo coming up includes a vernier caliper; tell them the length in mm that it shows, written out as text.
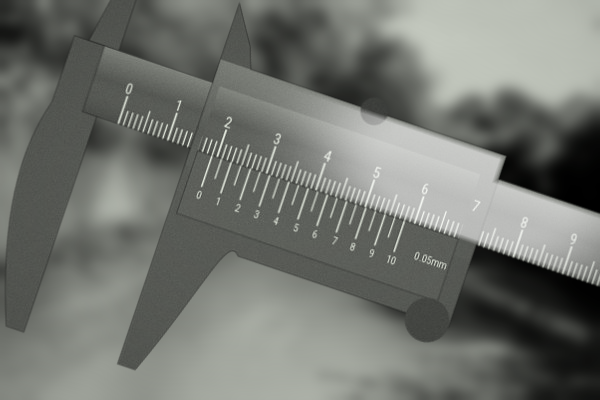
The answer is 19.0 mm
